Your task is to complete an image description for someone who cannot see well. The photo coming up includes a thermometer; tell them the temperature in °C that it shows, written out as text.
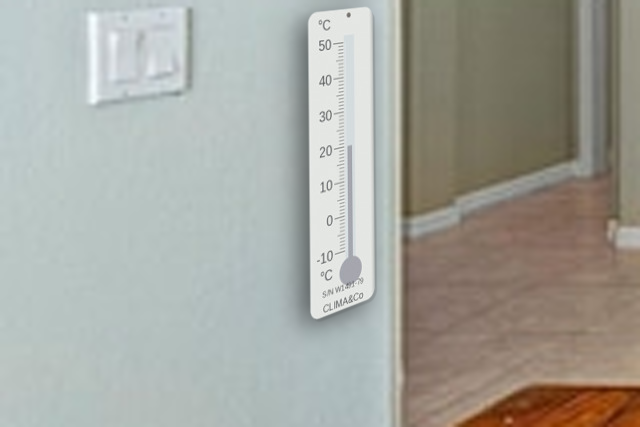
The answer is 20 °C
